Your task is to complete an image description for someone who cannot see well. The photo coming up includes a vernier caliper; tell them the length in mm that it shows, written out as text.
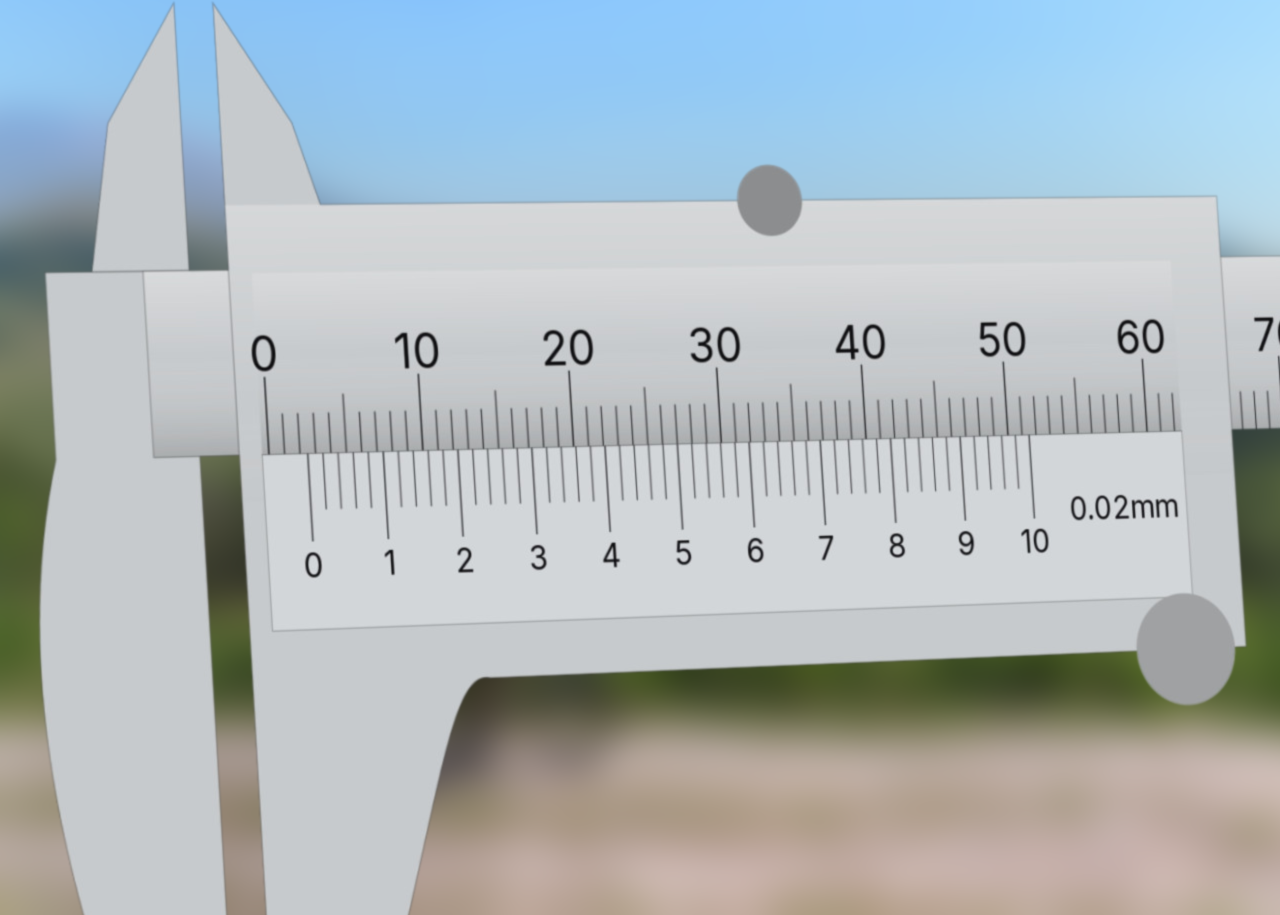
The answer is 2.5 mm
